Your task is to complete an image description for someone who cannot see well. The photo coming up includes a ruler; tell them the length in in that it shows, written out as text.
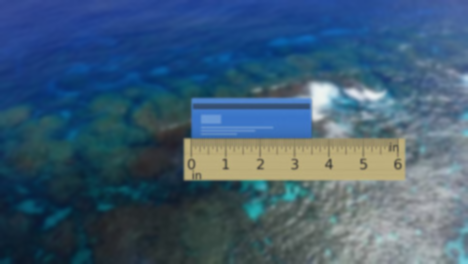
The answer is 3.5 in
